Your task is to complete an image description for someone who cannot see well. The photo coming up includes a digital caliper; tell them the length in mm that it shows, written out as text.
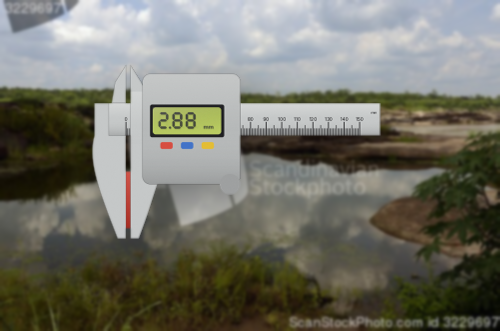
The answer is 2.88 mm
